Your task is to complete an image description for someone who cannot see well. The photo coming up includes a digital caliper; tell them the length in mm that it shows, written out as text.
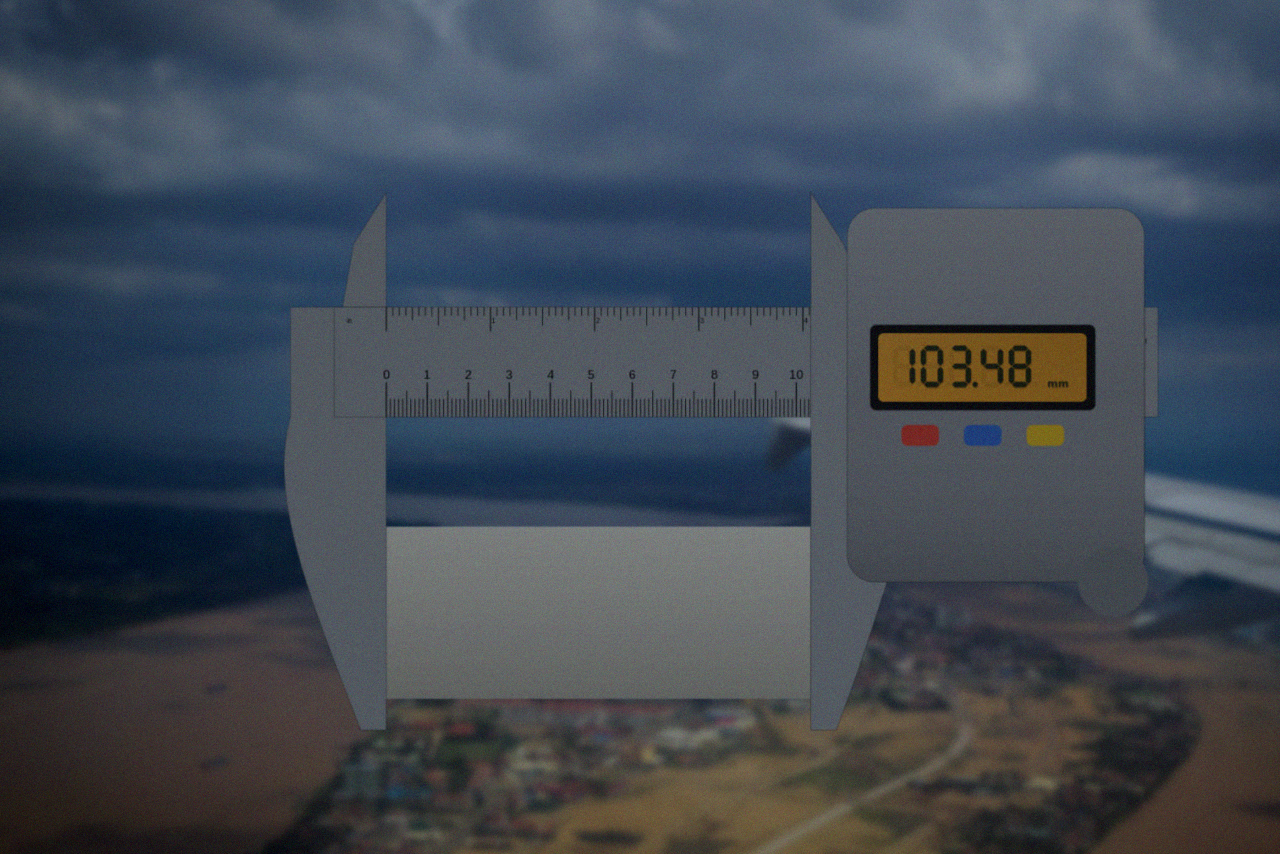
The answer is 103.48 mm
